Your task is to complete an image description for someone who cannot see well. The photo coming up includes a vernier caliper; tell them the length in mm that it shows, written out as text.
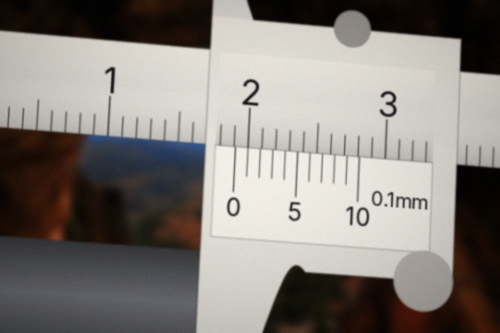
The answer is 19.1 mm
